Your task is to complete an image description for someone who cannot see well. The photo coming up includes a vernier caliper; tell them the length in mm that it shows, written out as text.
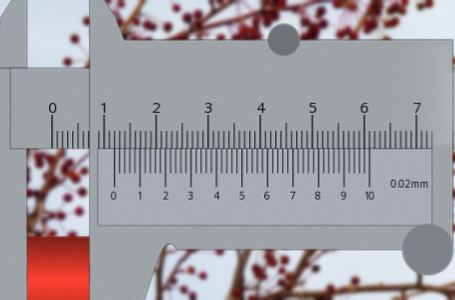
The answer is 12.0 mm
